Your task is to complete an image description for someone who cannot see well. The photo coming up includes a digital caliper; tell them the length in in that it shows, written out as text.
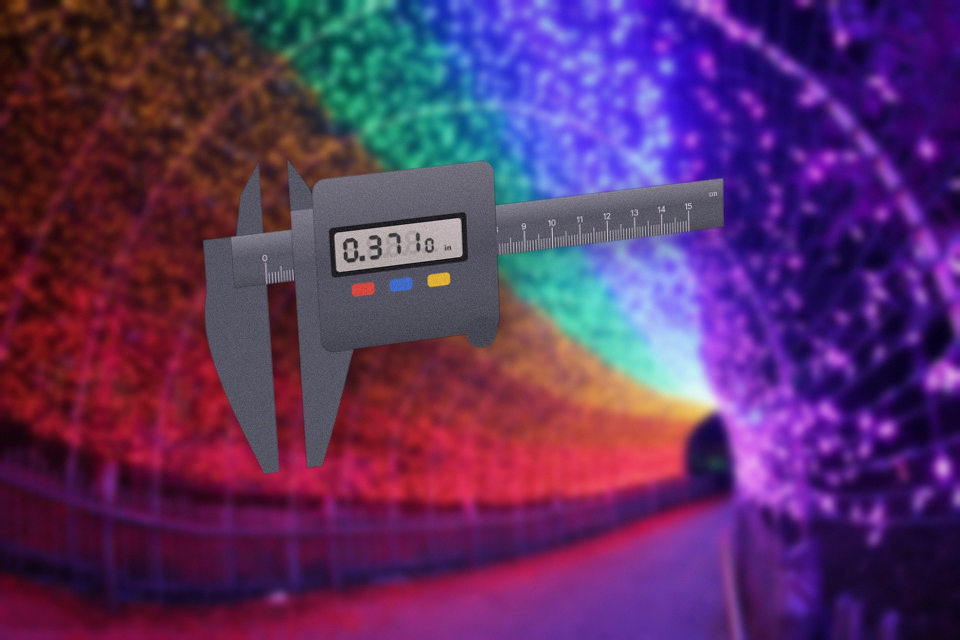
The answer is 0.3710 in
